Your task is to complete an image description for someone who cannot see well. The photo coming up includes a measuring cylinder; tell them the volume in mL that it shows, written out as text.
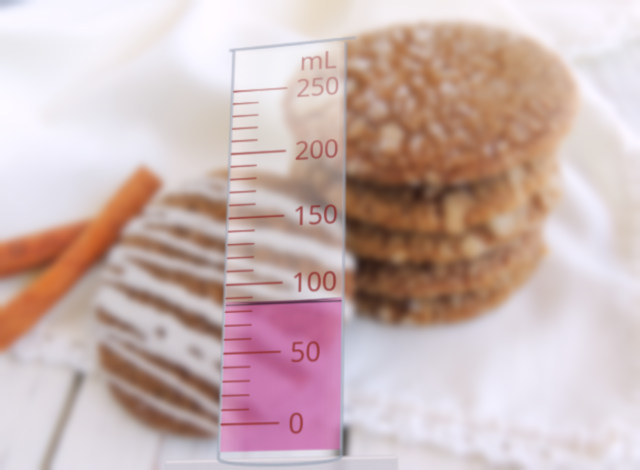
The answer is 85 mL
